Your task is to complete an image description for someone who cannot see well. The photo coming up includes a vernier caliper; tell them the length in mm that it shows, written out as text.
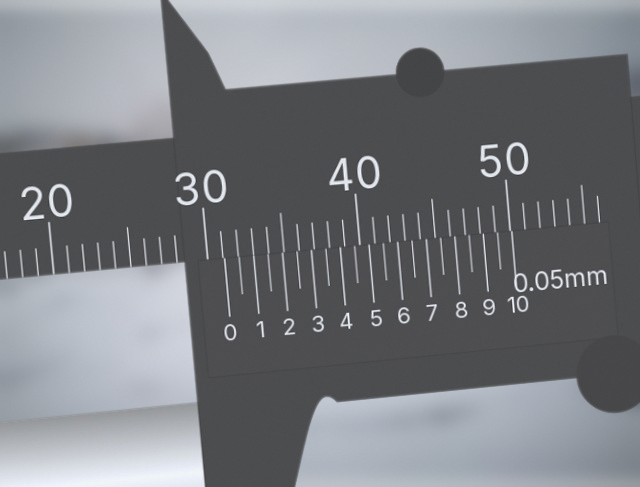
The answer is 31.1 mm
